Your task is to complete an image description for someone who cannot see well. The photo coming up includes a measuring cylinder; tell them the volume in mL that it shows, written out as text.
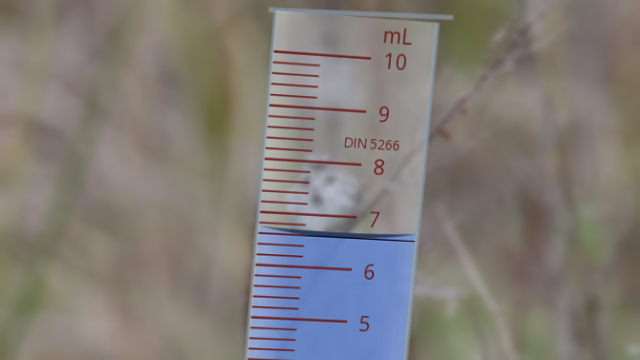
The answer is 6.6 mL
